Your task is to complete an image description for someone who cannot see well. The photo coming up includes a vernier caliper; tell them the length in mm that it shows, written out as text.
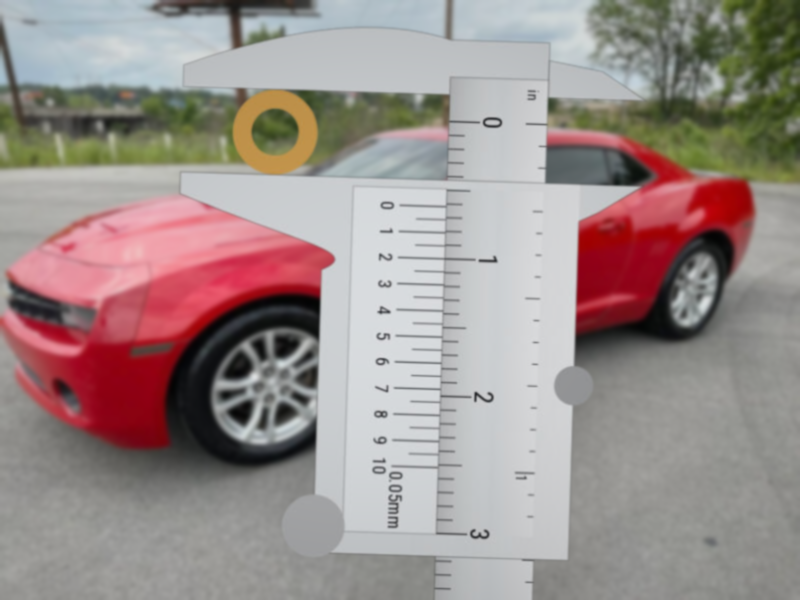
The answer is 6.2 mm
